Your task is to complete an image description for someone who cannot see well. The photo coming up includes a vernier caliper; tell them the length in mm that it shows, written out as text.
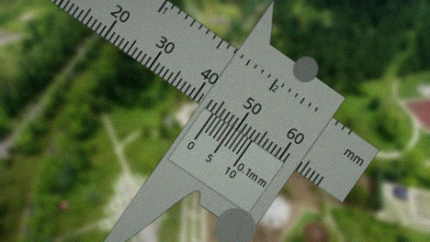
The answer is 44.6 mm
